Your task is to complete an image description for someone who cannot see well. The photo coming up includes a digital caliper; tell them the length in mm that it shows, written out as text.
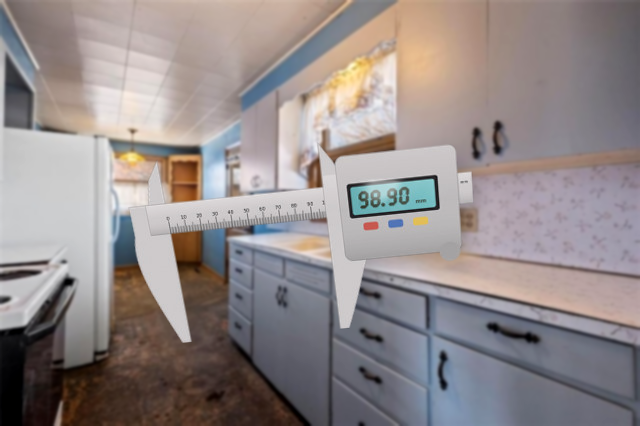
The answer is 98.90 mm
